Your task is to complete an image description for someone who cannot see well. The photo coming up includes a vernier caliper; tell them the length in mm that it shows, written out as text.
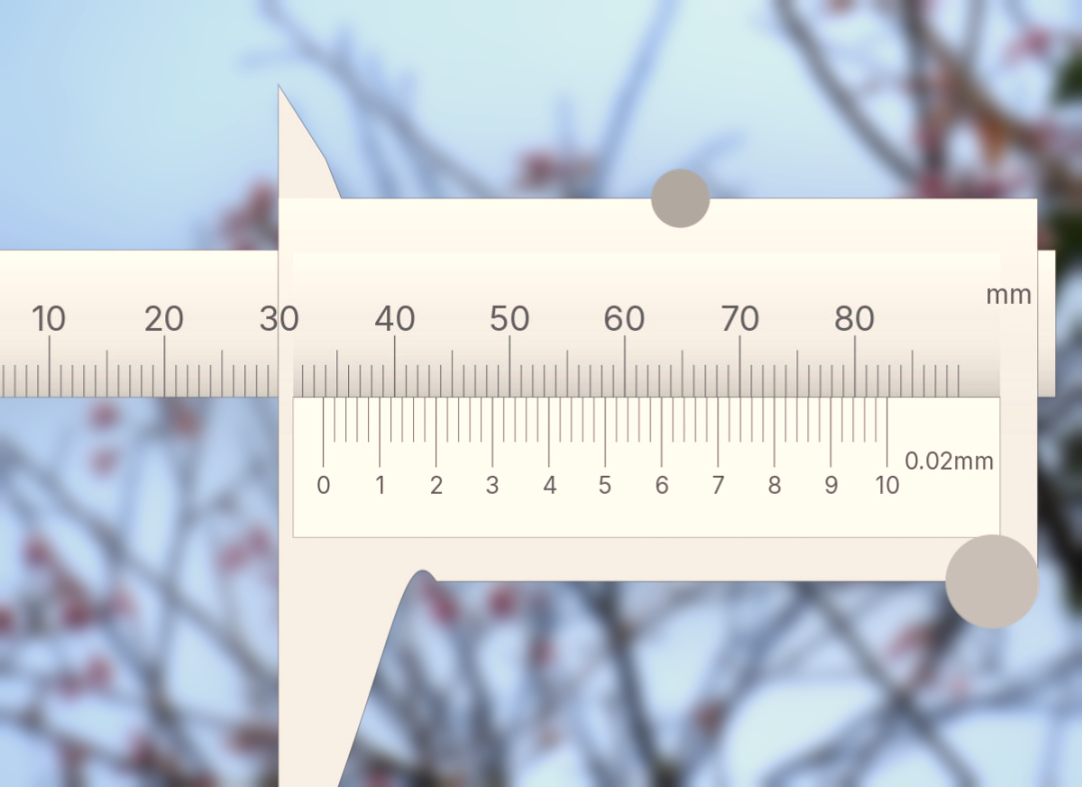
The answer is 33.8 mm
